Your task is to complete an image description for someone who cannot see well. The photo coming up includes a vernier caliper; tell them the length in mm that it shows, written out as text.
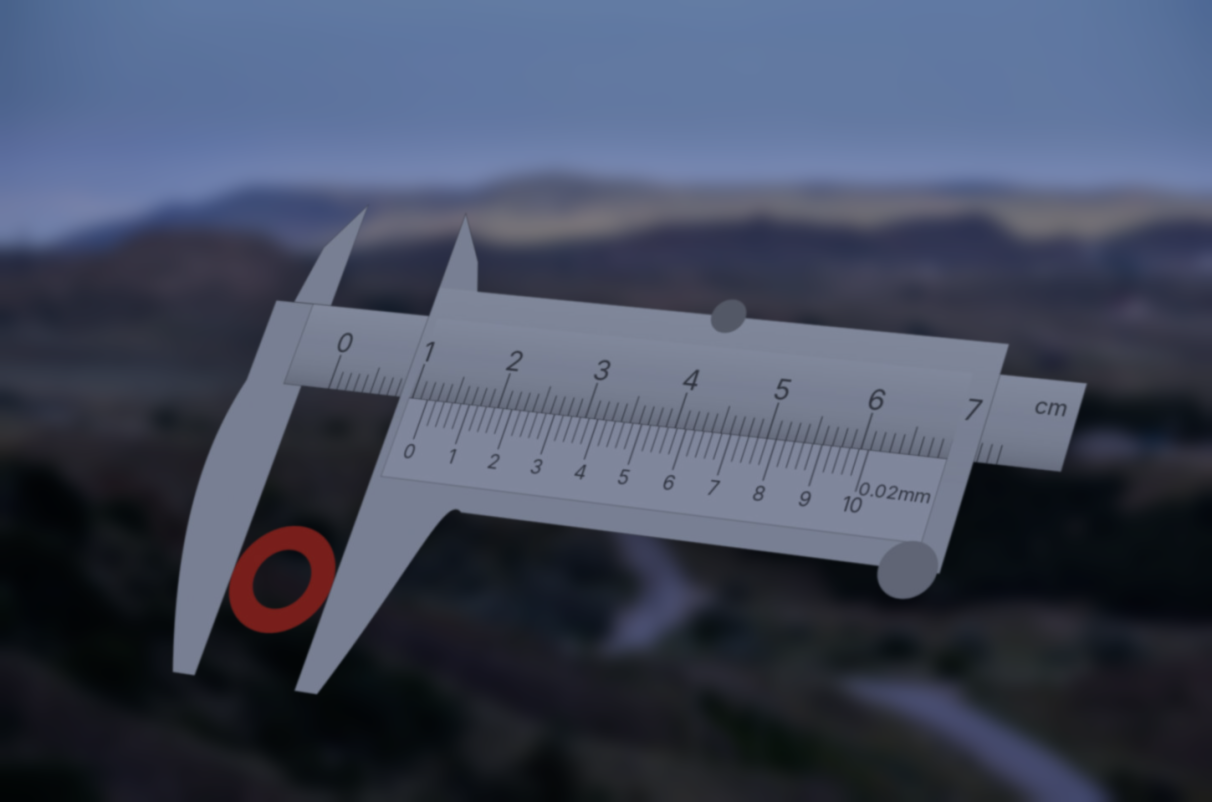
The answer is 11.8 mm
